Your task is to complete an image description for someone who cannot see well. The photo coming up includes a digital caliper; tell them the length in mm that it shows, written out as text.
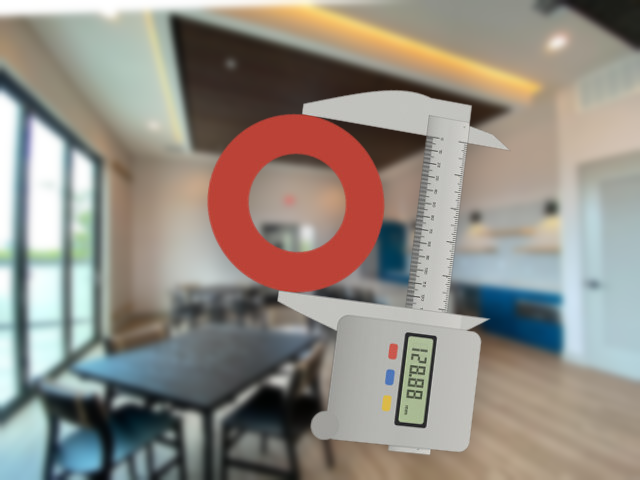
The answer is 128.88 mm
